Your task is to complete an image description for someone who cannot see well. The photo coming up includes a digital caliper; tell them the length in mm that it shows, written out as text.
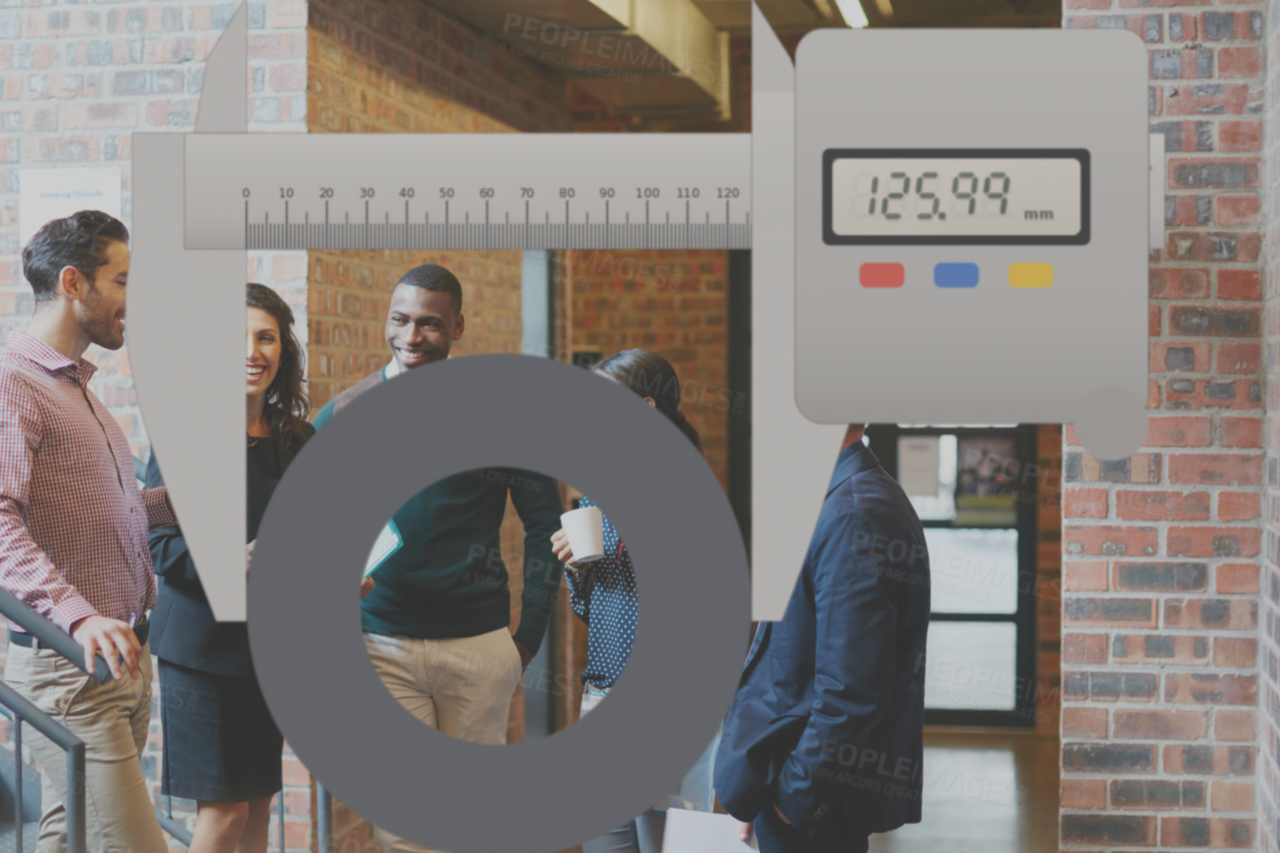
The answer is 125.99 mm
